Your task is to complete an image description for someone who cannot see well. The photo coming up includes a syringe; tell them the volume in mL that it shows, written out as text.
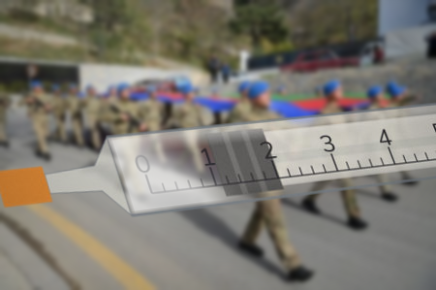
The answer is 1.1 mL
